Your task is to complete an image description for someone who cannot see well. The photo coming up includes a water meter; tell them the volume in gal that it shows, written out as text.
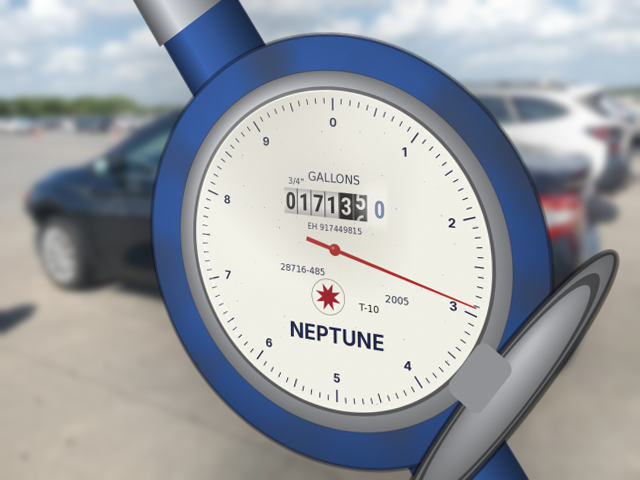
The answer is 171352.9 gal
